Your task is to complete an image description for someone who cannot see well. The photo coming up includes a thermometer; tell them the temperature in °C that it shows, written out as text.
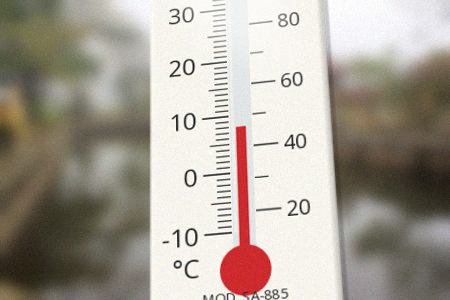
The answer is 8 °C
